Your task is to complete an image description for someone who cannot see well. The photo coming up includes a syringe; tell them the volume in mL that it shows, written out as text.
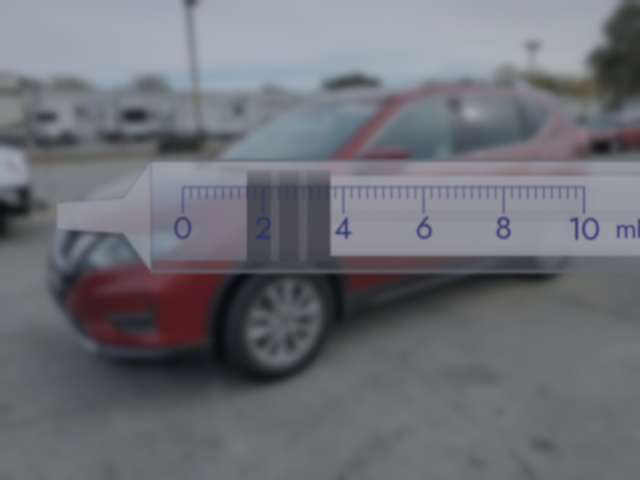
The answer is 1.6 mL
